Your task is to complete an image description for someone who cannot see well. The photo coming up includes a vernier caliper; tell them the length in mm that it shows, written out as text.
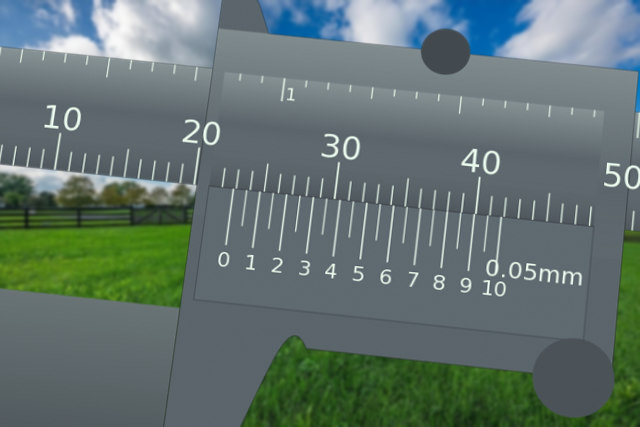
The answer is 22.8 mm
